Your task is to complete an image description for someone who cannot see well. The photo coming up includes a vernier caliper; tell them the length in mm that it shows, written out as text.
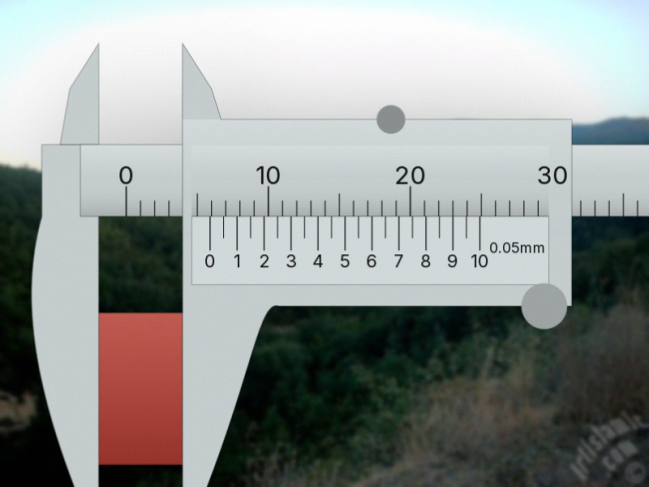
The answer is 5.9 mm
